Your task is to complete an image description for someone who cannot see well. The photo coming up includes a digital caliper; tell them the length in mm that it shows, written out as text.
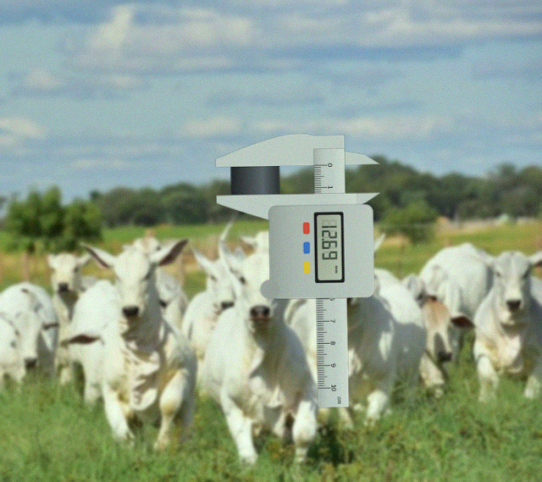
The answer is 12.69 mm
